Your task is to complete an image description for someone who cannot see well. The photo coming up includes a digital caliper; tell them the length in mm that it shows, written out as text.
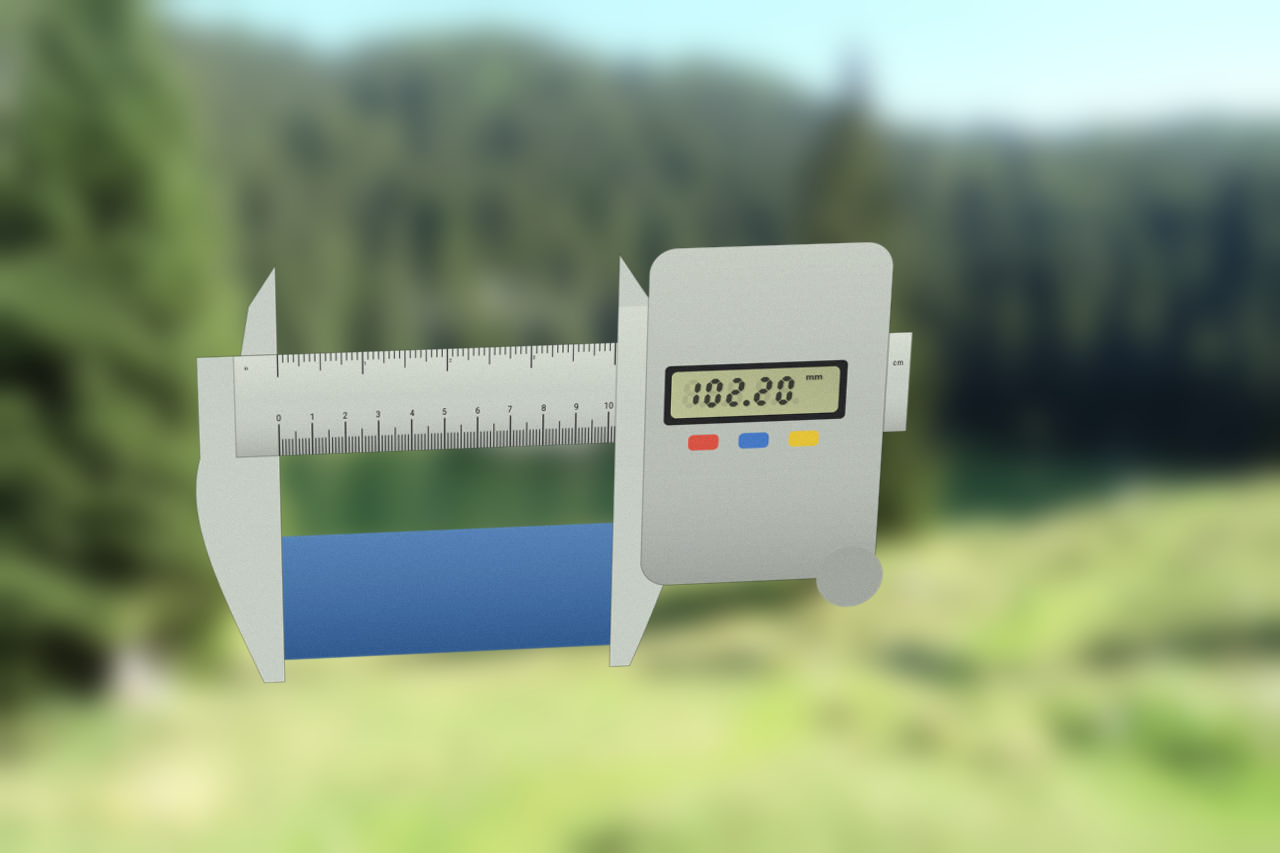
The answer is 102.20 mm
